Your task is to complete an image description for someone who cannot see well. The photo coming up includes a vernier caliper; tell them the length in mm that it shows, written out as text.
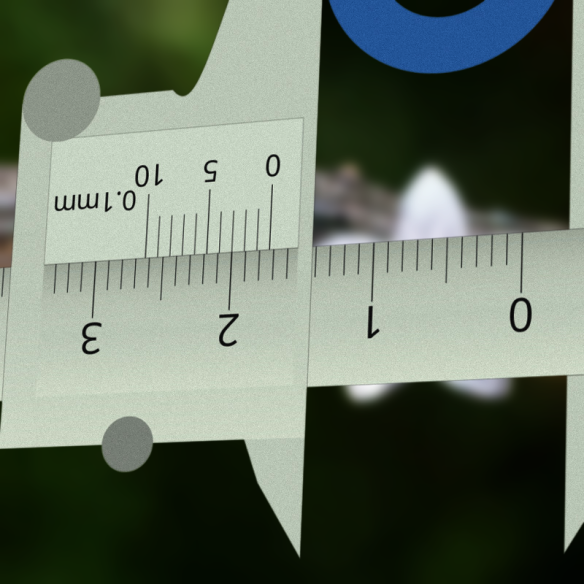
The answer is 17.3 mm
